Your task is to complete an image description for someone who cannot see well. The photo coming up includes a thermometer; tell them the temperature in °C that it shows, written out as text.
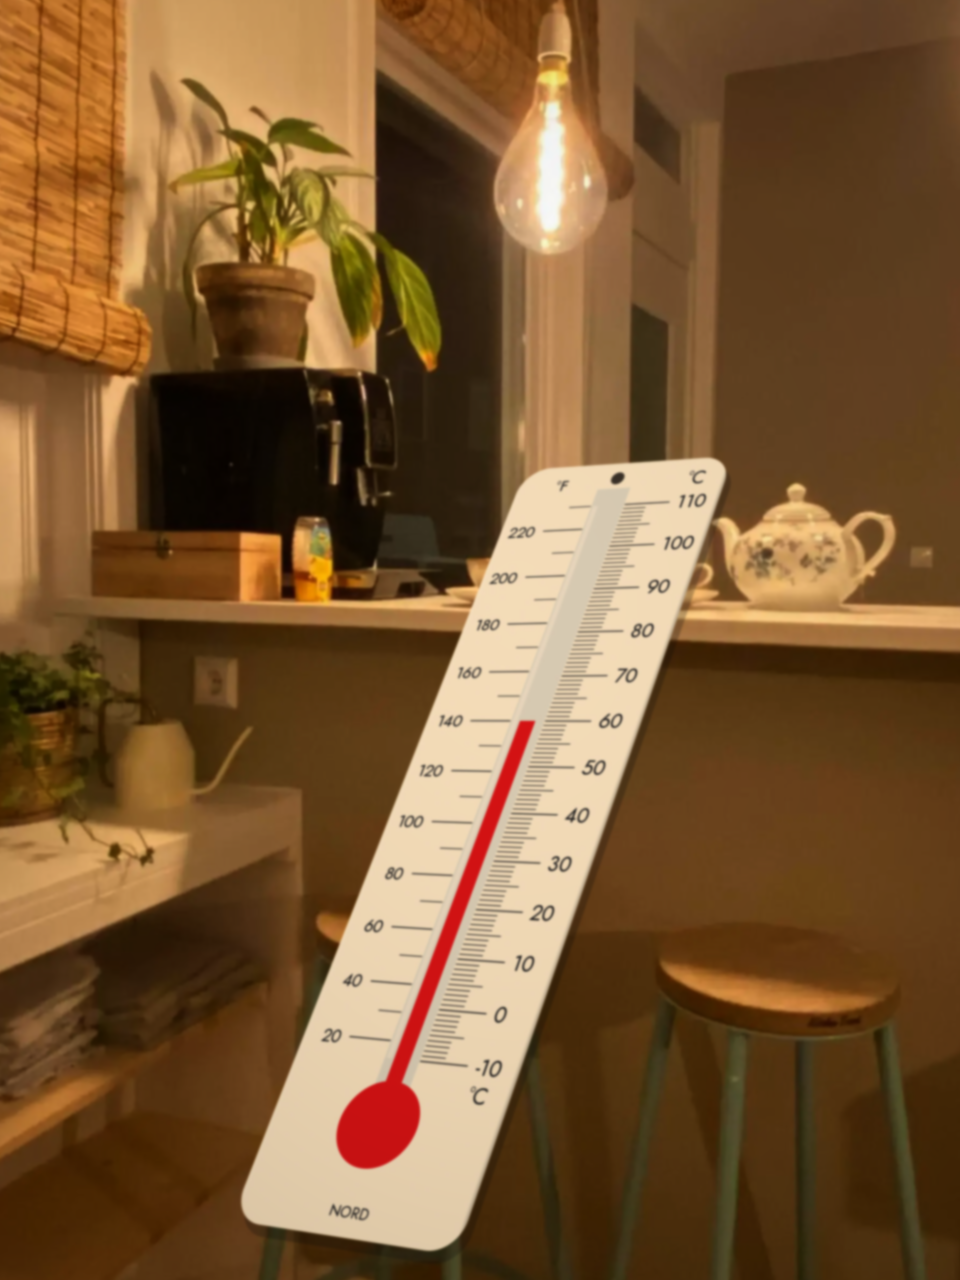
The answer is 60 °C
